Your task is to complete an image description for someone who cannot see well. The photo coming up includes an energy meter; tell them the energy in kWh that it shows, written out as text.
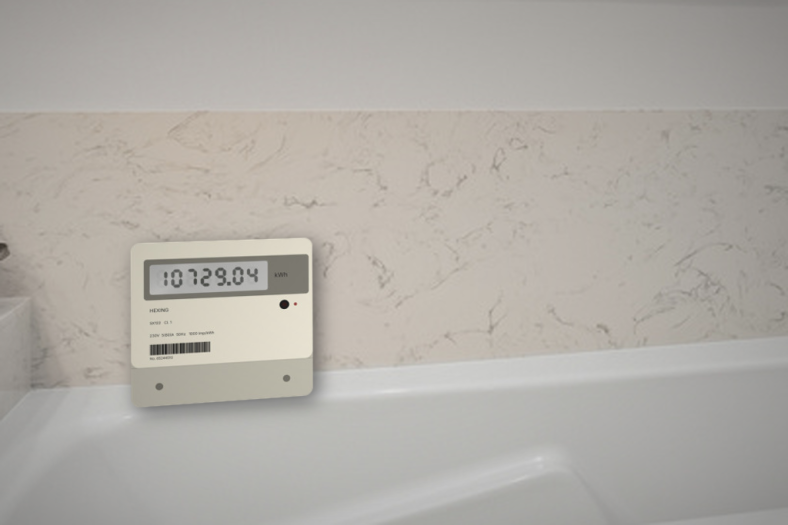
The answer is 10729.04 kWh
